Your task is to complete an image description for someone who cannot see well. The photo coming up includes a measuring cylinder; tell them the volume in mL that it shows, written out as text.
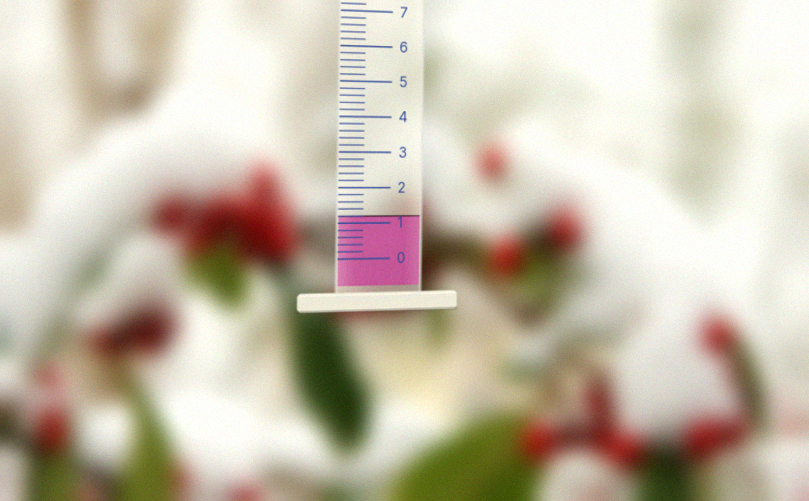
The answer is 1.2 mL
